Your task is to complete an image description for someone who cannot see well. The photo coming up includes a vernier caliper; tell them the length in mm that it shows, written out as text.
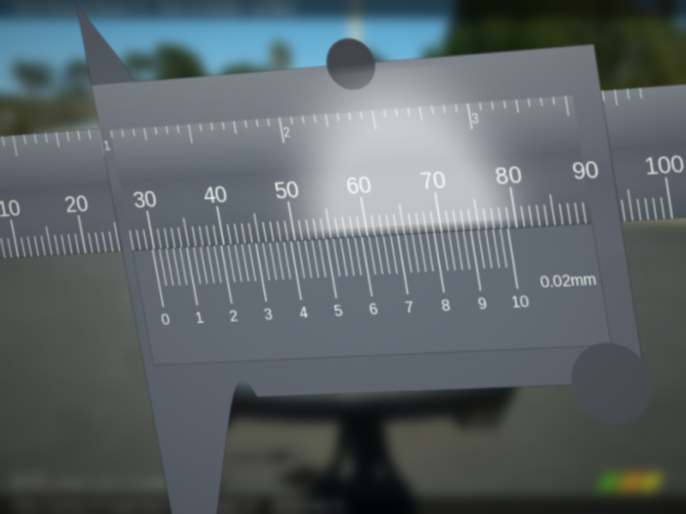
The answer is 29.8 mm
